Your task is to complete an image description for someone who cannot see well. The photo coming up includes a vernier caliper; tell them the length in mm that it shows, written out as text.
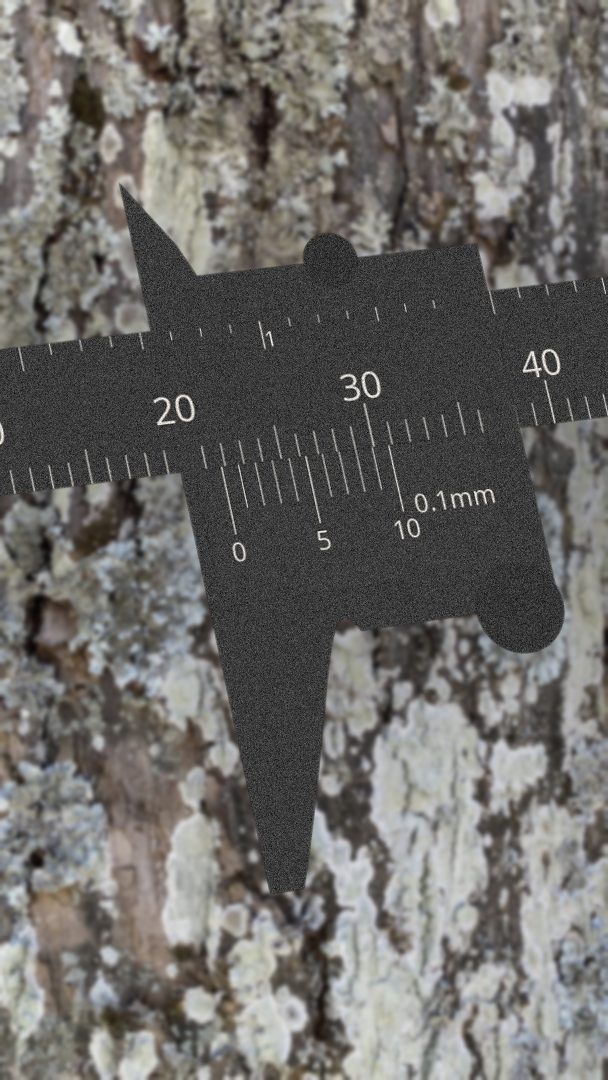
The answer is 21.8 mm
